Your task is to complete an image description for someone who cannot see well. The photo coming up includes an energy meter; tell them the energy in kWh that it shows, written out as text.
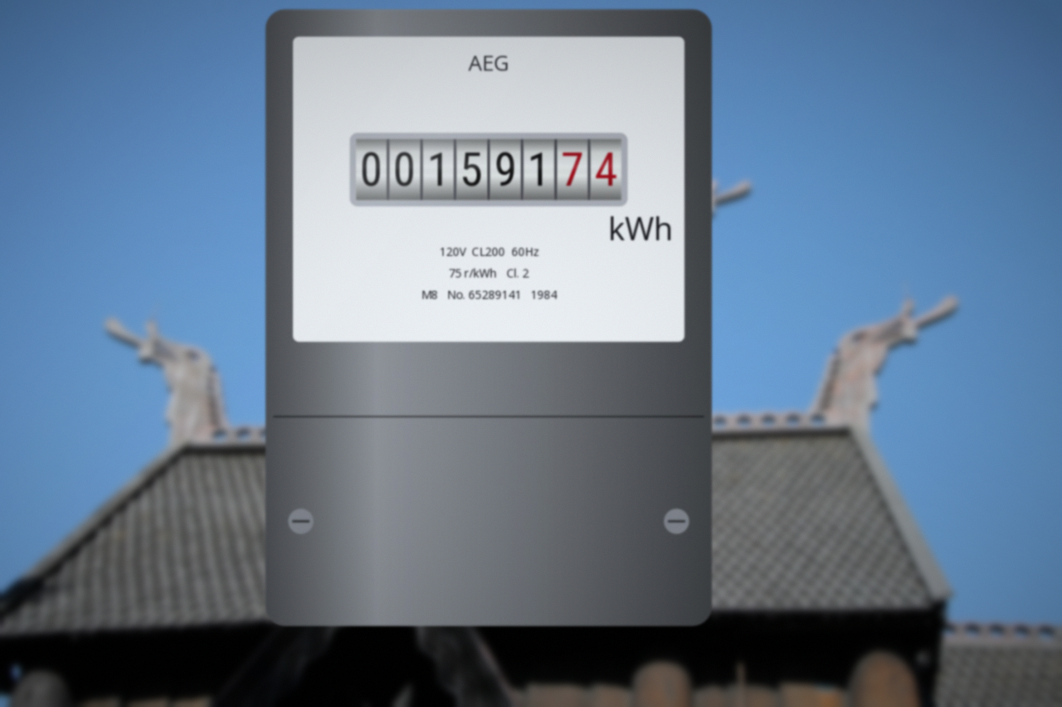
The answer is 1591.74 kWh
